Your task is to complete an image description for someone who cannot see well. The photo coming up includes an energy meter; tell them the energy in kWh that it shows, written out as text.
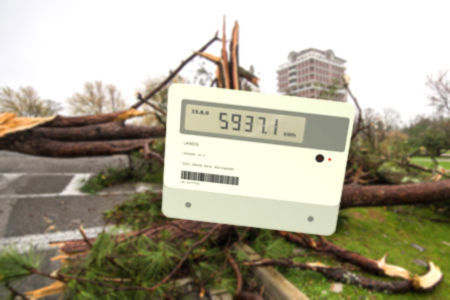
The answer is 5937.1 kWh
